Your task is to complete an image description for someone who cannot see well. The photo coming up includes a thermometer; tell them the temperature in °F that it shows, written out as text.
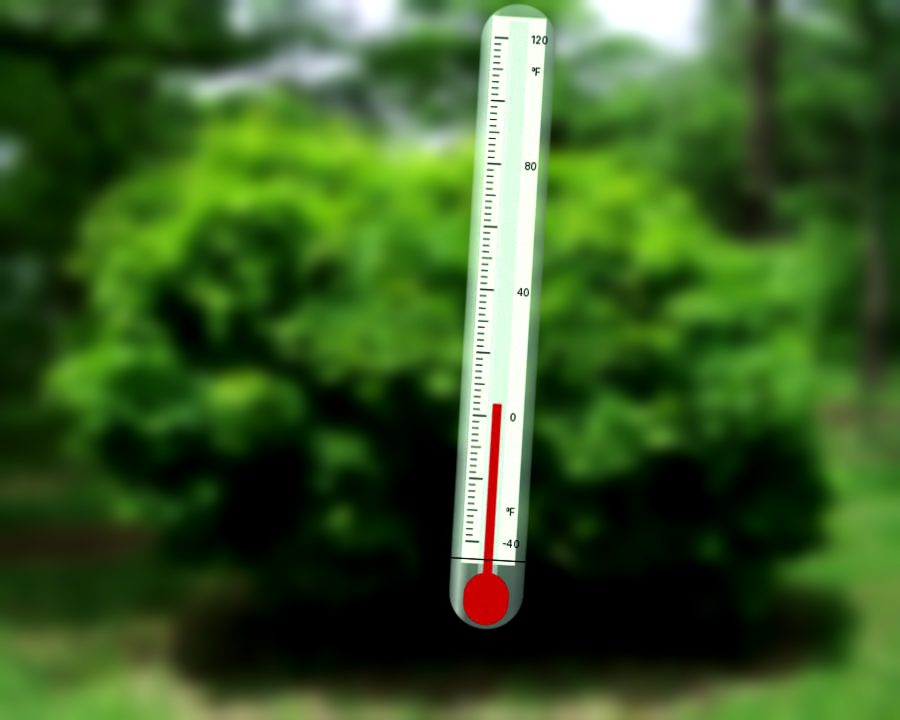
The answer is 4 °F
